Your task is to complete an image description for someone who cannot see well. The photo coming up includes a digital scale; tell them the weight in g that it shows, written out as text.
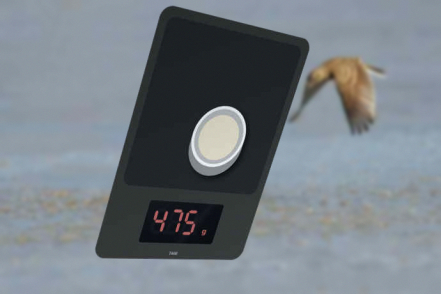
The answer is 475 g
